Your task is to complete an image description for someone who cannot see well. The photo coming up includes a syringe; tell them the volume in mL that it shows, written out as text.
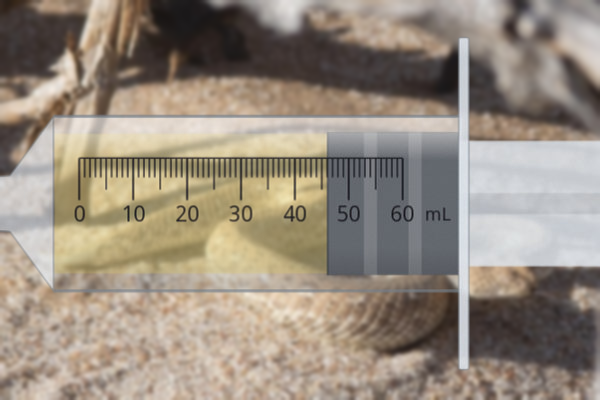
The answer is 46 mL
